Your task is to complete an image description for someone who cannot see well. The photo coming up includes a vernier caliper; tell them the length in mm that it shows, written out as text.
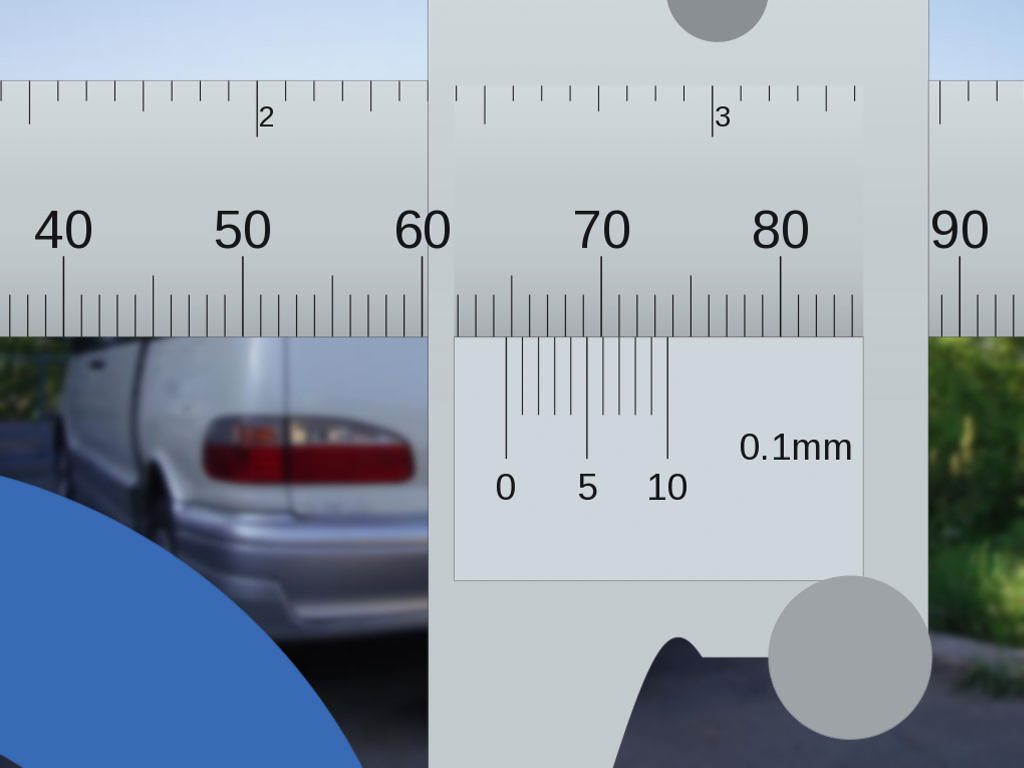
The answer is 64.7 mm
